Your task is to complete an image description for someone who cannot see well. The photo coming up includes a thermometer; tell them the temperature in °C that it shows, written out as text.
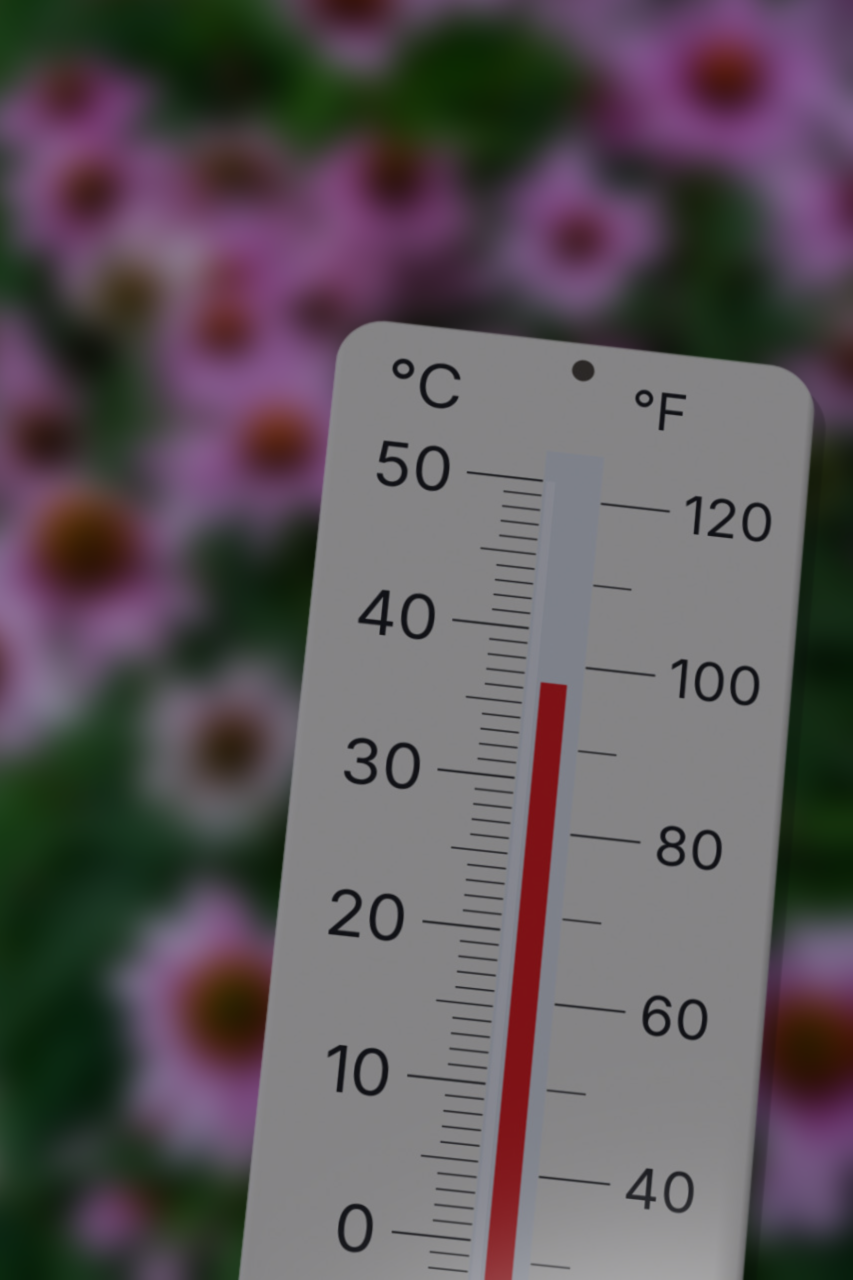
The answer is 36.5 °C
